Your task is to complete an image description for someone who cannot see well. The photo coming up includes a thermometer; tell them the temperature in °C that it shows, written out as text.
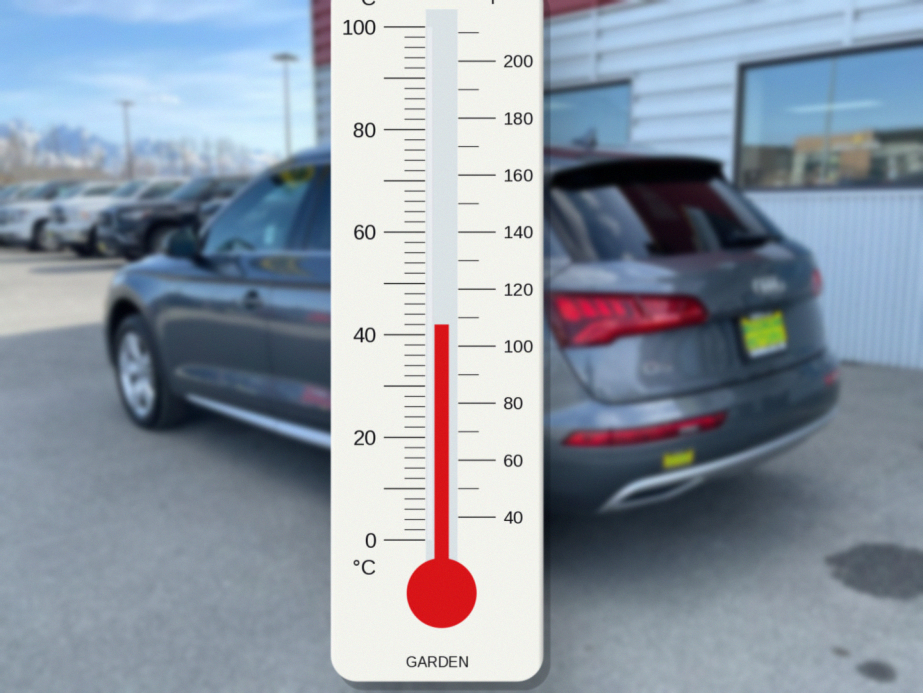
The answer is 42 °C
